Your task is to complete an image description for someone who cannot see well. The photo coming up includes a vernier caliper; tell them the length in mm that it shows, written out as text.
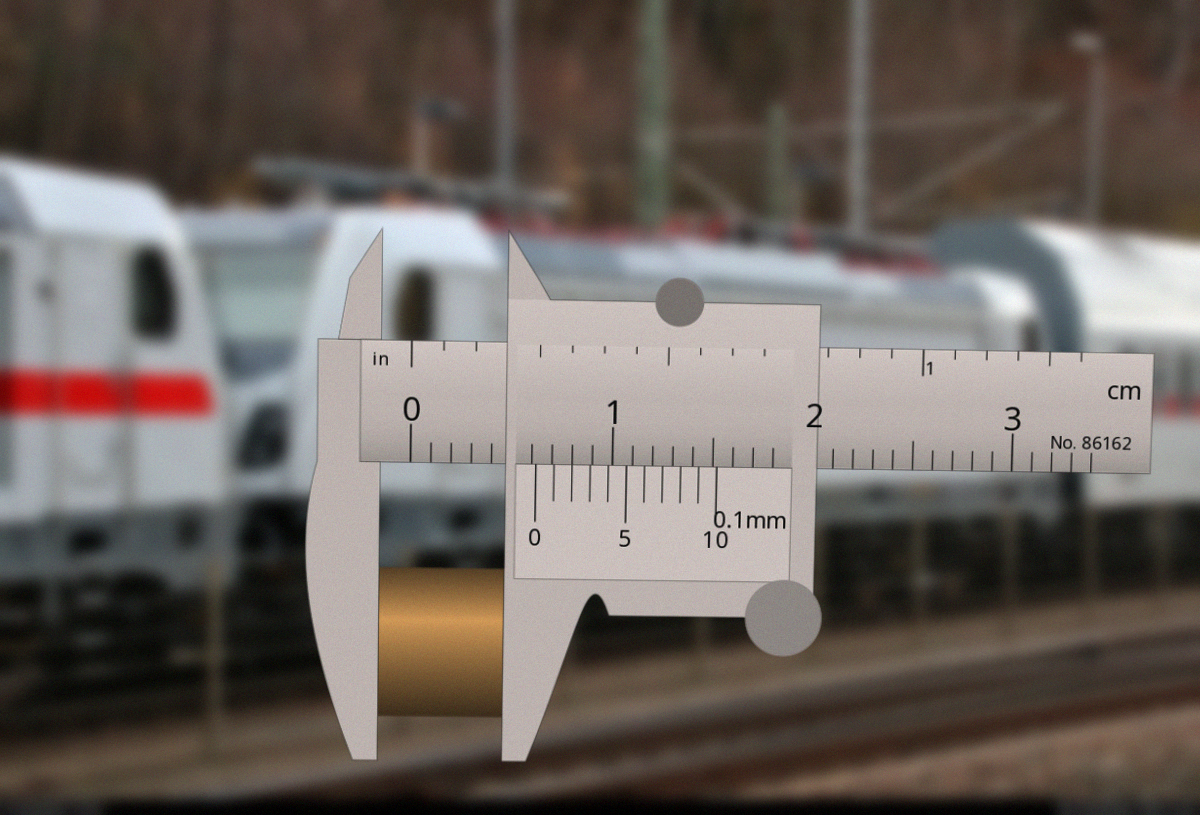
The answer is 6.2 mm
